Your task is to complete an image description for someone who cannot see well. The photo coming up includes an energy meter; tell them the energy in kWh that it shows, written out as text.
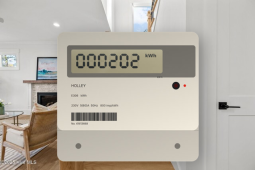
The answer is 202 kWh
